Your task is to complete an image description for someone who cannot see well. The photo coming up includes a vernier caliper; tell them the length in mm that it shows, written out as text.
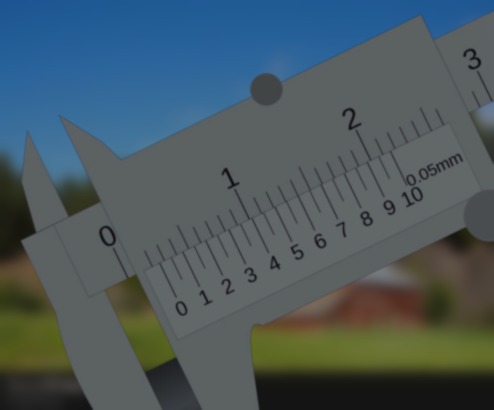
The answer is 2.6 mm
